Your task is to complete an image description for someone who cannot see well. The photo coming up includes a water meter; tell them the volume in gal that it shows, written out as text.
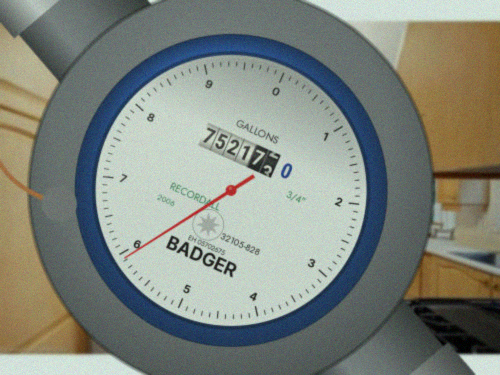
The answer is 7521725.9 gal
